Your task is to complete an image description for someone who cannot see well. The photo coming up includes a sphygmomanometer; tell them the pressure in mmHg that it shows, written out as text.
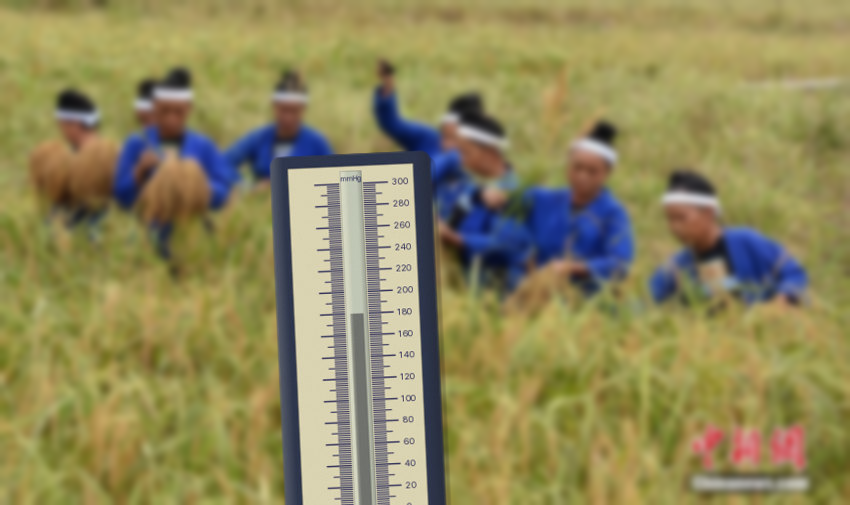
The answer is 180 mmHg
